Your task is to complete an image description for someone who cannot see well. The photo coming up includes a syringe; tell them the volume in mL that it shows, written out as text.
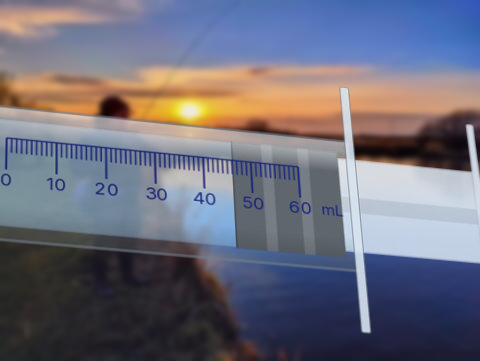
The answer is 46 mL
